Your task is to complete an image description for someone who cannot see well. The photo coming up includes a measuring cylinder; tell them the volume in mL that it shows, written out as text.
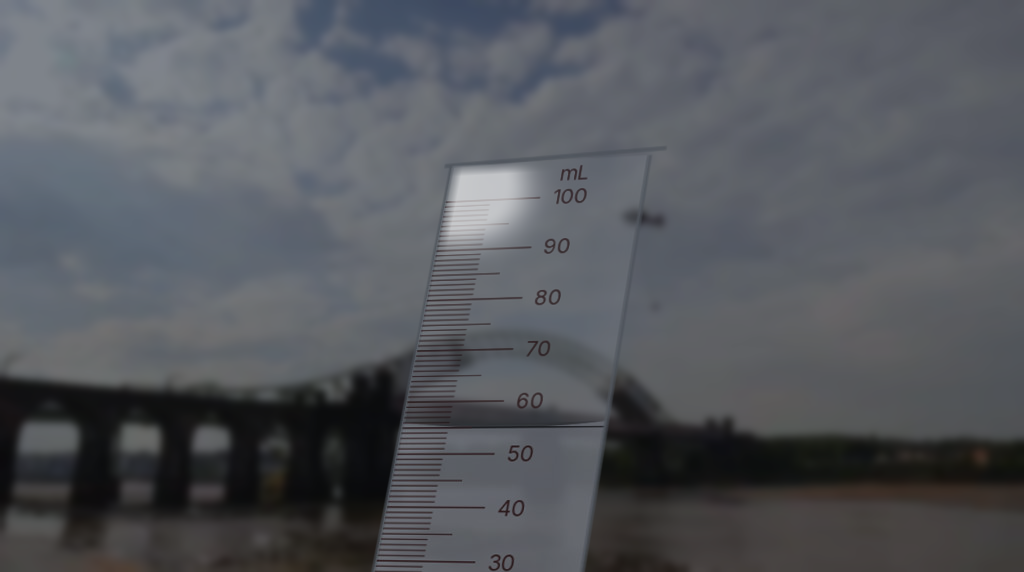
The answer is 55 mL
